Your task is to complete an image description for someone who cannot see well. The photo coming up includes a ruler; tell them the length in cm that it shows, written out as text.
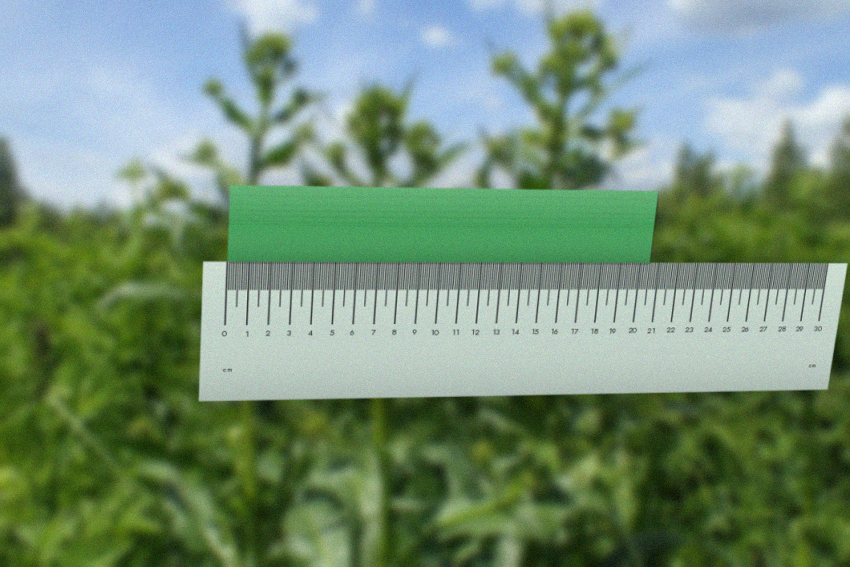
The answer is 20.5 cm
